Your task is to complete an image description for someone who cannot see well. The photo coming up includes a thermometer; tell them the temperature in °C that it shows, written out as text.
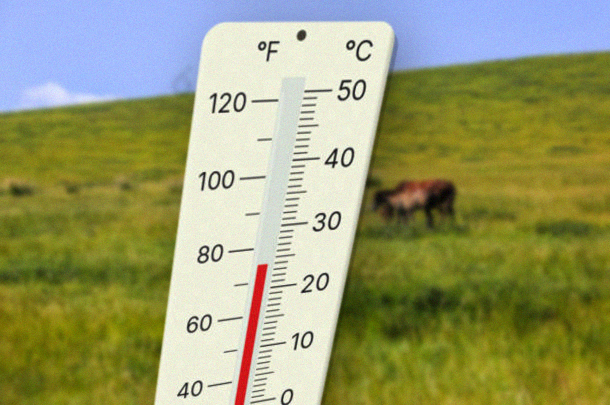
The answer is 24 °C
